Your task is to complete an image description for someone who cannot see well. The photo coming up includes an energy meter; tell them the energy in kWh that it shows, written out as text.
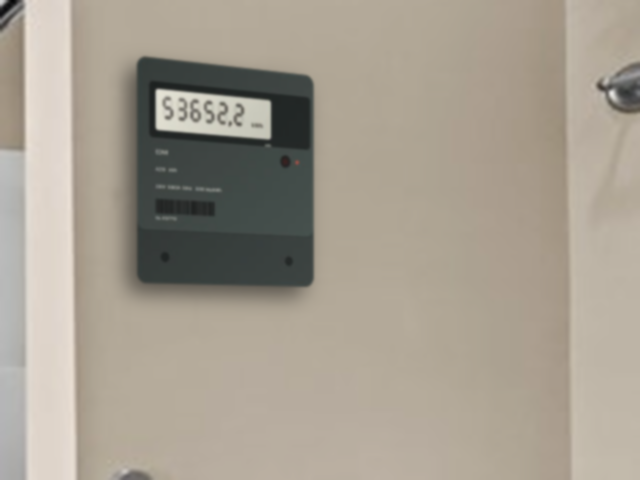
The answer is 53652.2 kWh
